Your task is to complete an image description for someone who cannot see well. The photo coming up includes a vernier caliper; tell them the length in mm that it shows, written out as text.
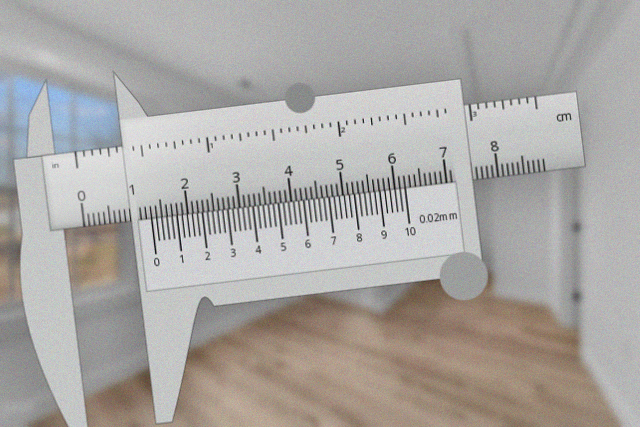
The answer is 13.0 mm
